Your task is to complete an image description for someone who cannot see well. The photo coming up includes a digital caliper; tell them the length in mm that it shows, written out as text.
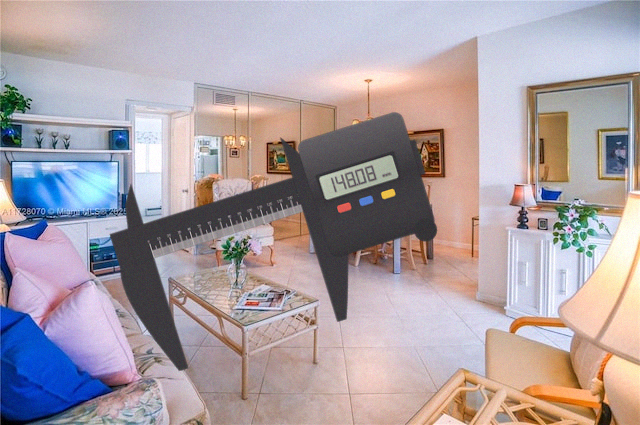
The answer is 148.08 mm
